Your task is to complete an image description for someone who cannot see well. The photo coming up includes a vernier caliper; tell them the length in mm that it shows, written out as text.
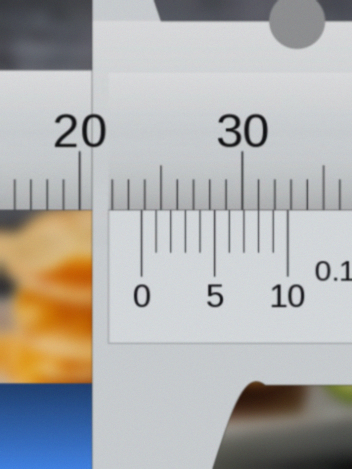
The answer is 23.8 mm
